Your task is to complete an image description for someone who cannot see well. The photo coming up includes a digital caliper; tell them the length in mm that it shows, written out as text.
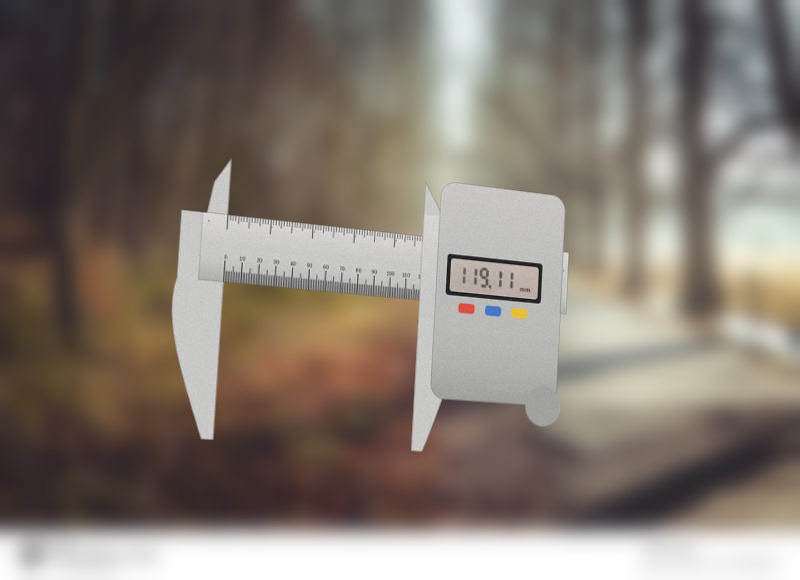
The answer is 119.11 mm
